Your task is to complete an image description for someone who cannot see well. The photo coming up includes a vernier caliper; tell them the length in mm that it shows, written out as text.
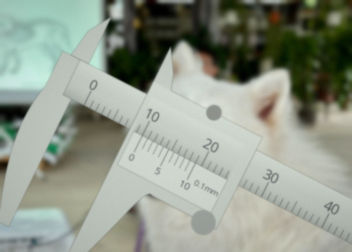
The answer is 10.0 mm
